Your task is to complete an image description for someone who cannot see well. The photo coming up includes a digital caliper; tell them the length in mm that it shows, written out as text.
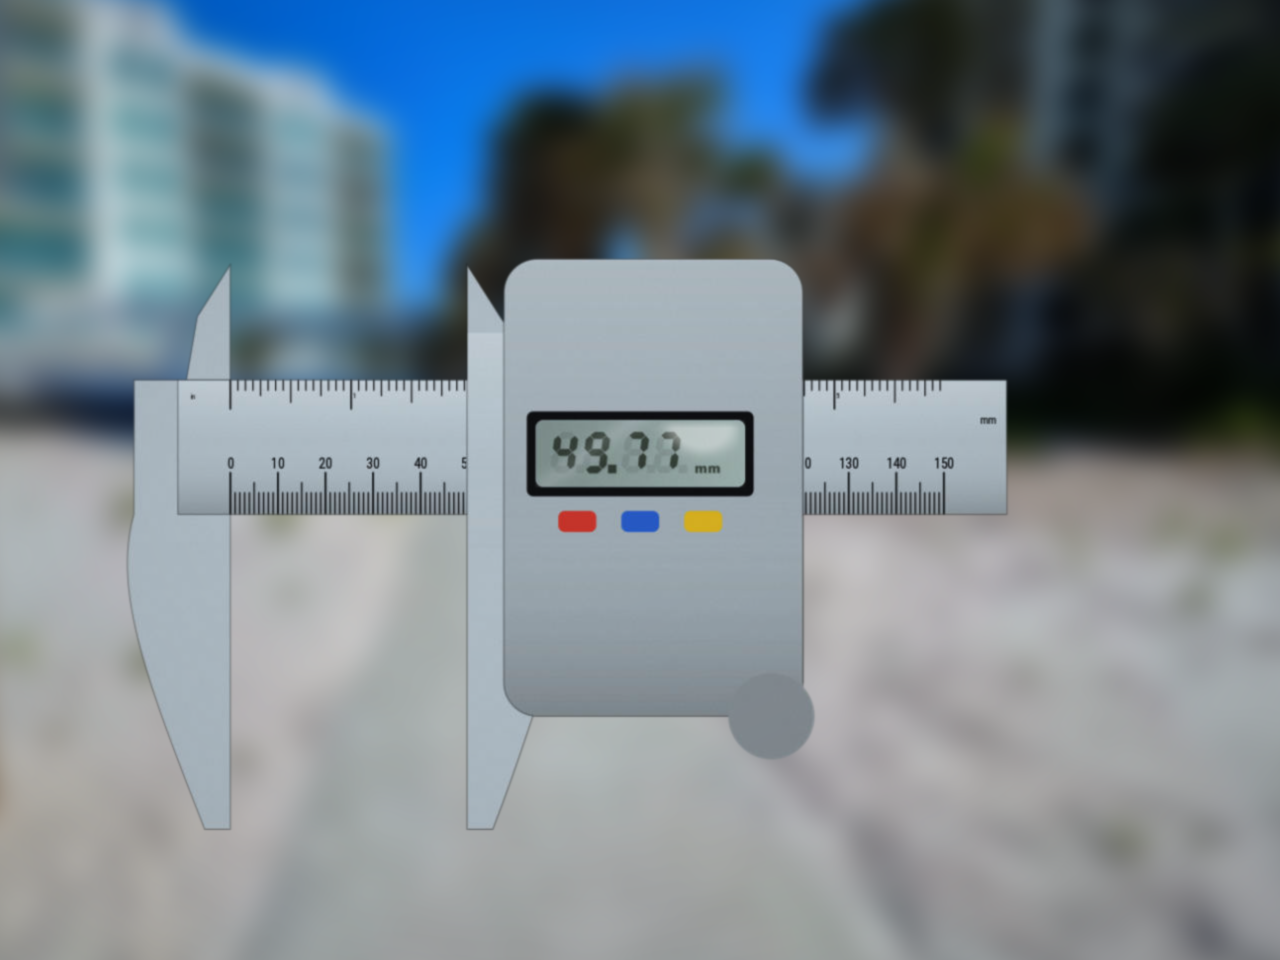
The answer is 49.77 mm
